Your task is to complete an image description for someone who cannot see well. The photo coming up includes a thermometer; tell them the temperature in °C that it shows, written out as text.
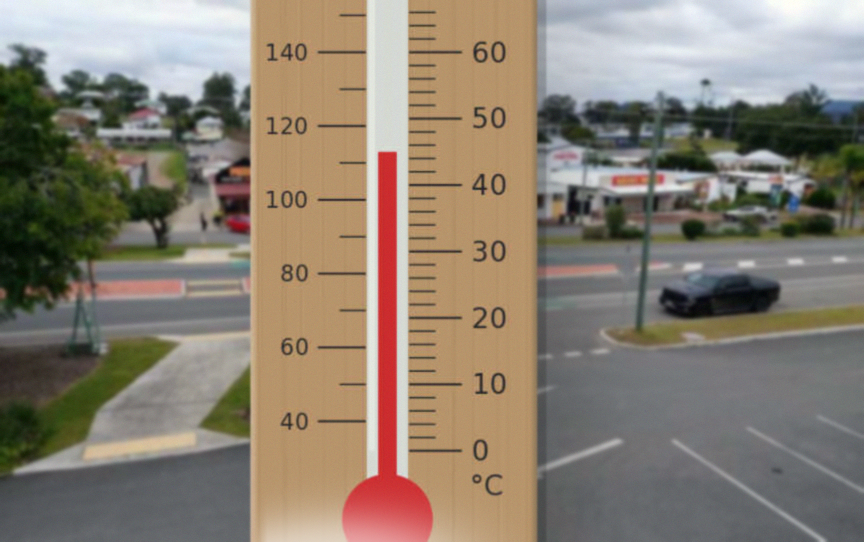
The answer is 45 °C
